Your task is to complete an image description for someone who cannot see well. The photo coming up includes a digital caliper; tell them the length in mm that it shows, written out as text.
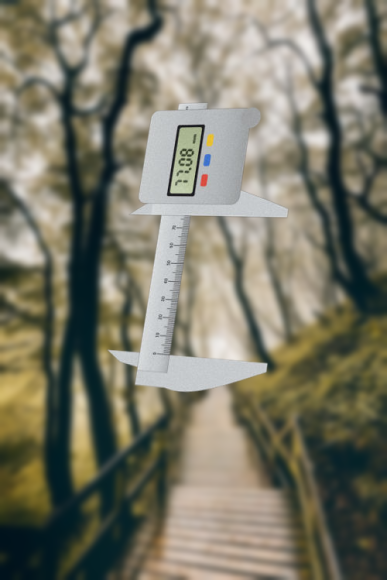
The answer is 77.08 mm
